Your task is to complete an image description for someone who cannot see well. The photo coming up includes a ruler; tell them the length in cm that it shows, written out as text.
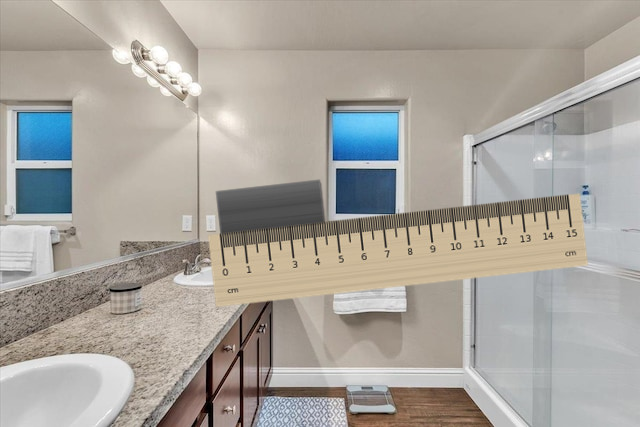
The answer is 4.5 cm
